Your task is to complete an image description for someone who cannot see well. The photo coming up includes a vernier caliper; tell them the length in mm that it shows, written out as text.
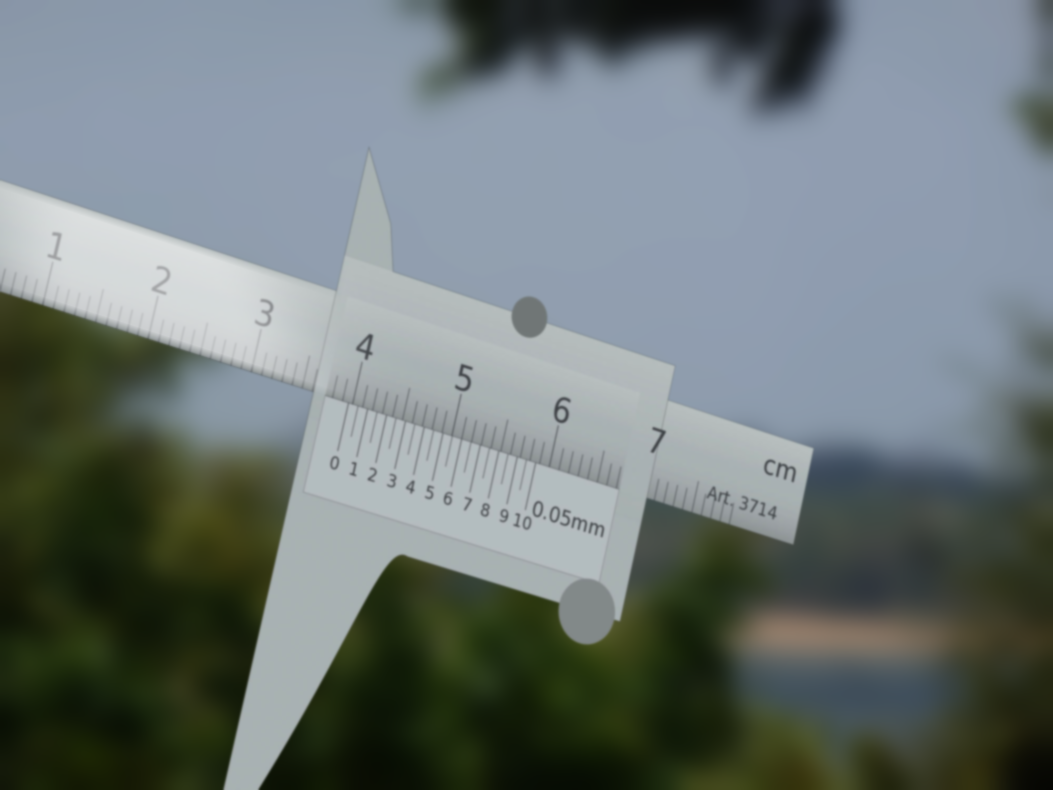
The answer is 39.6 mm
